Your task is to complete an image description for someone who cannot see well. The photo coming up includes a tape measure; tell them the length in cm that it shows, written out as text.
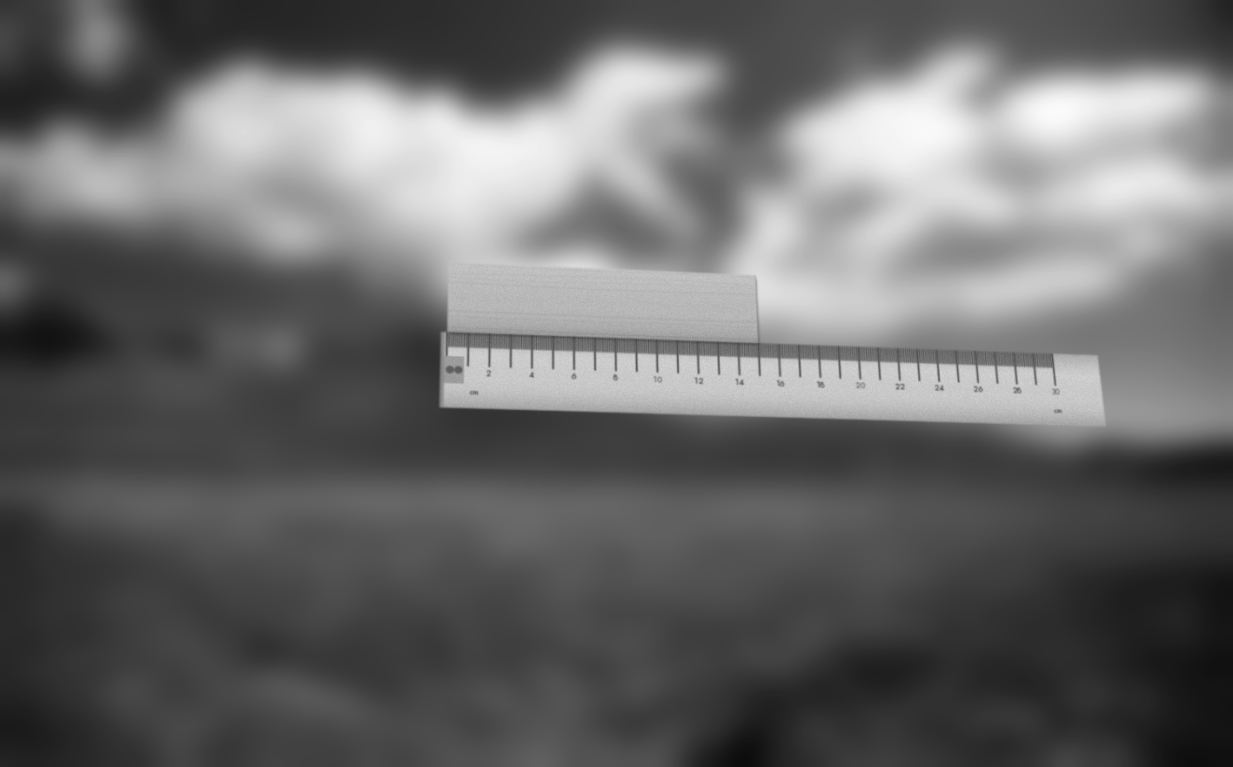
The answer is 15 cm
